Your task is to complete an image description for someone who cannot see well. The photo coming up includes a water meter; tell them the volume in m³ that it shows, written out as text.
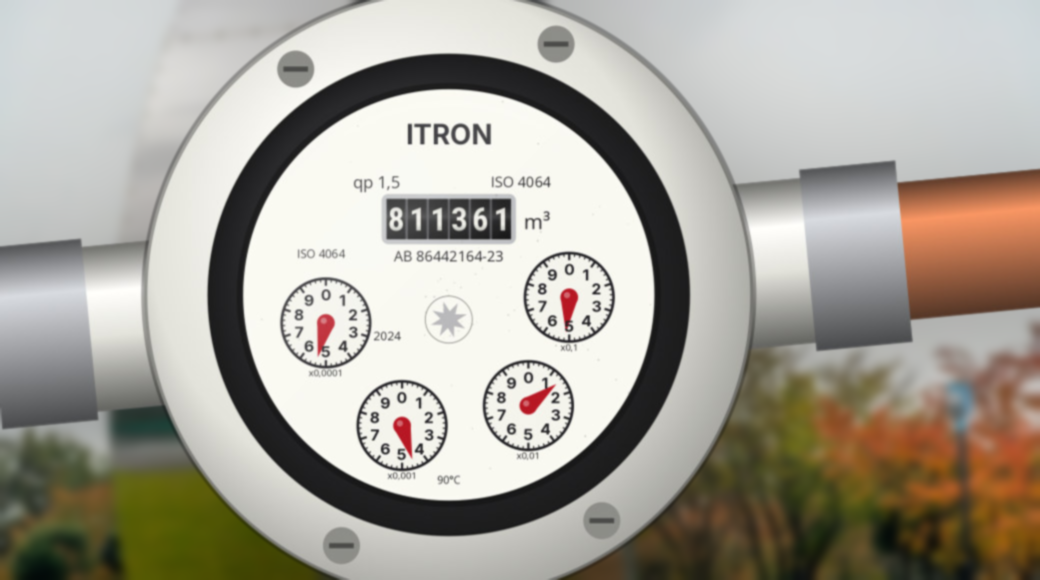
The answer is 811361.5145 m³
